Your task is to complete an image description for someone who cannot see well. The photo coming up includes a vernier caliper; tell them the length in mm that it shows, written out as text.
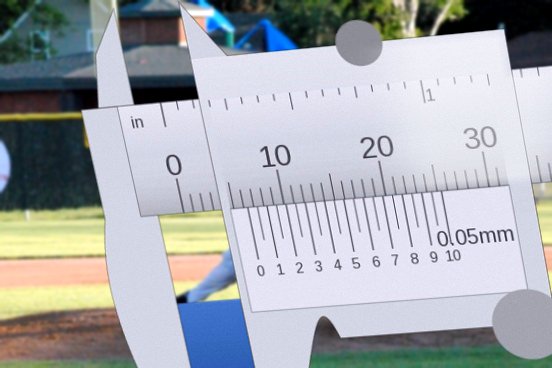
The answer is 6.4 mm
